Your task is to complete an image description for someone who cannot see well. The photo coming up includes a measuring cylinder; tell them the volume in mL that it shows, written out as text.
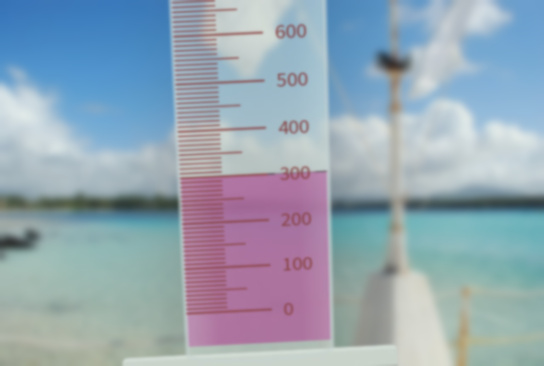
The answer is 300 mL
